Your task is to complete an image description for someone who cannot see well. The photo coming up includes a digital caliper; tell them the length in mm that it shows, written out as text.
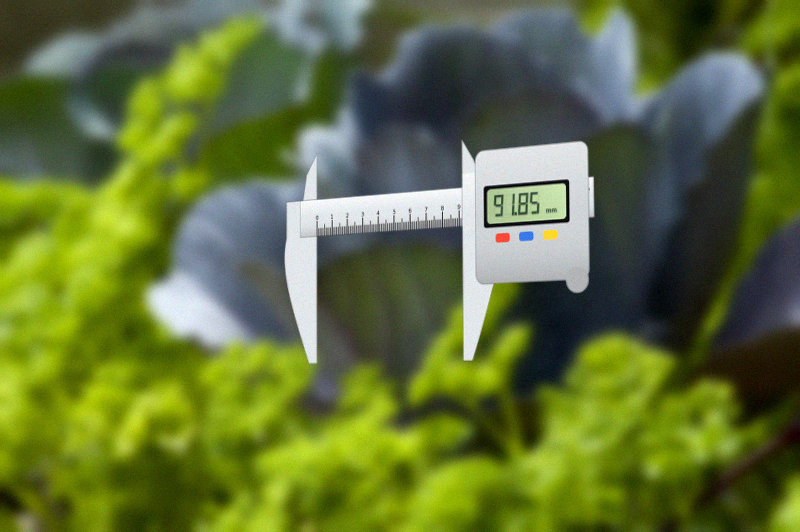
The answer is 91.85 mm
